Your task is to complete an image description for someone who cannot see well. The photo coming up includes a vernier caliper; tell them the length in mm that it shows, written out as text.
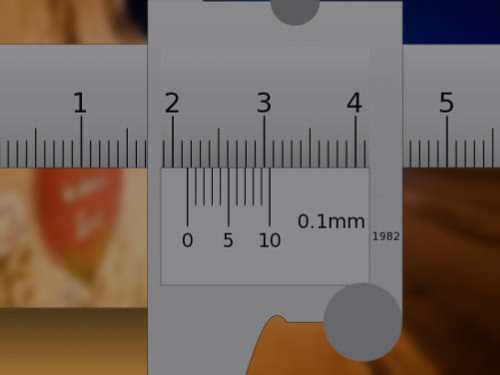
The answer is 21.6 mm
